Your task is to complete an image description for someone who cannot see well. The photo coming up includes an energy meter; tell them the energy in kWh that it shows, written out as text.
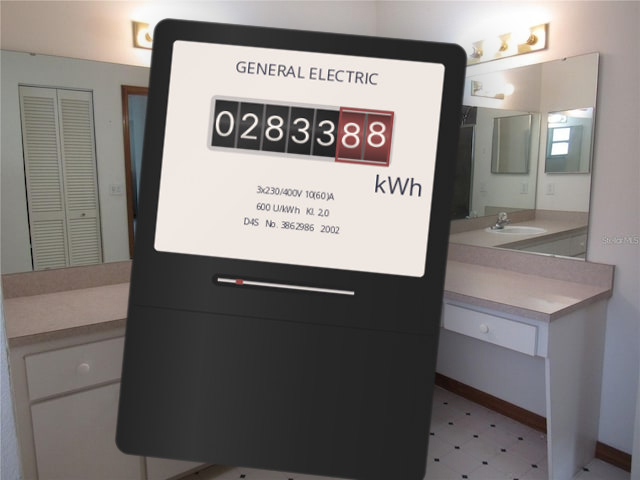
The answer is 2833.88 kWh
